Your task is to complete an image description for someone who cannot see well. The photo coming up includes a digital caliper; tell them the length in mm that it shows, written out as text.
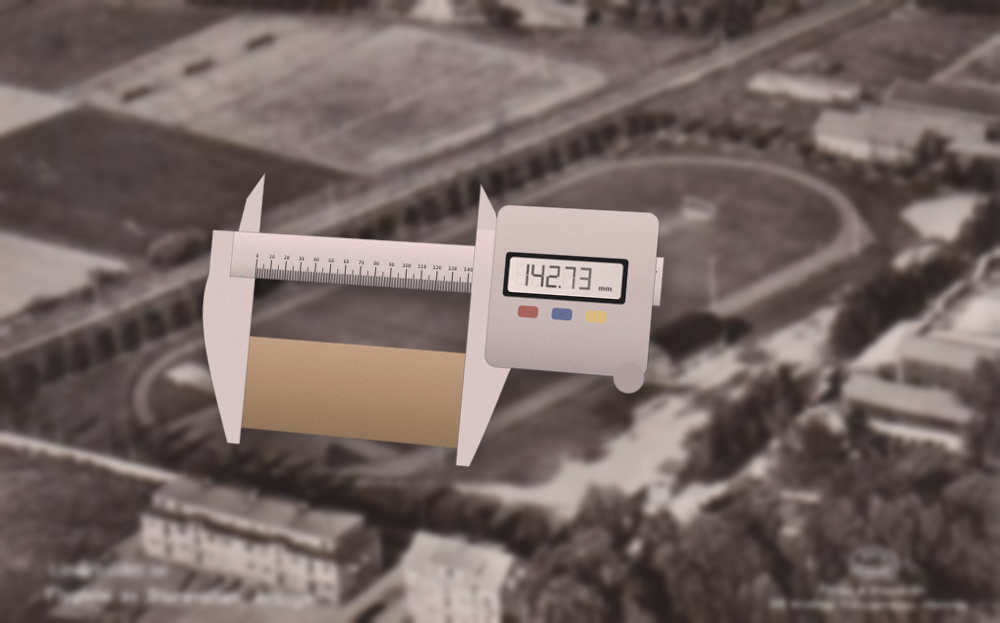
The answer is 142.73 mm
